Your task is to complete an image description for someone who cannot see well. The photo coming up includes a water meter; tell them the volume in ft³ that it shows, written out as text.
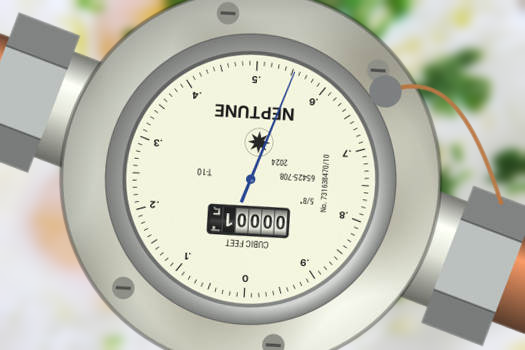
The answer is 14.55 ft³
